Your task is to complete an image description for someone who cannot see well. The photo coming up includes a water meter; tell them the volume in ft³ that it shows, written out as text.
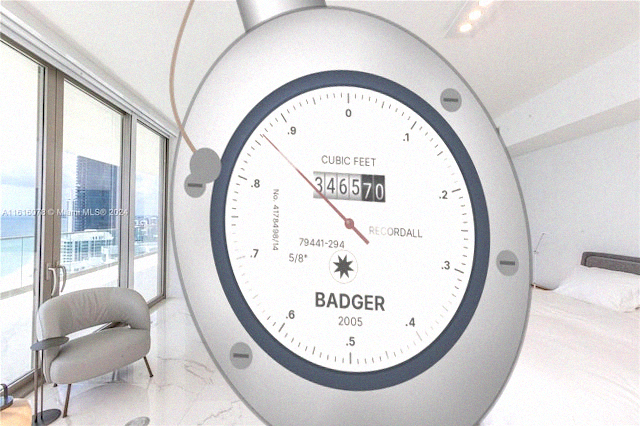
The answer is 346569.86 ft³
